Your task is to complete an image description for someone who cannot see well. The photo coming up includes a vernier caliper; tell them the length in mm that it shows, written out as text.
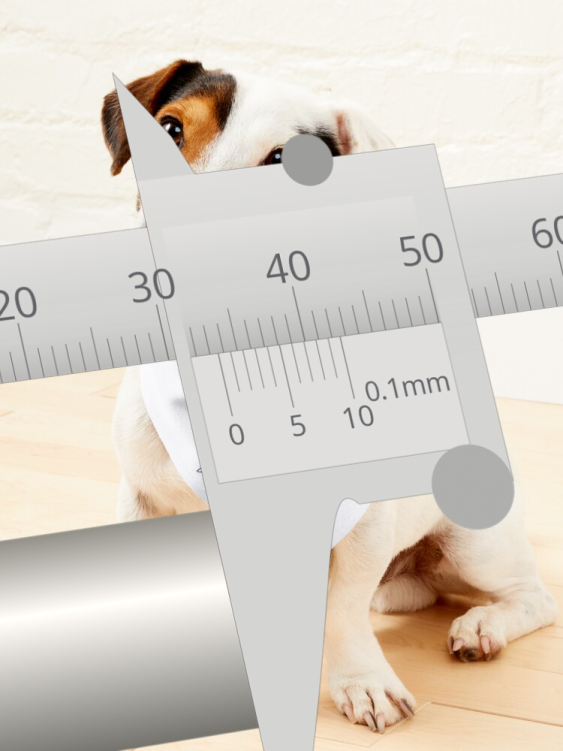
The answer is 33.6 mm
